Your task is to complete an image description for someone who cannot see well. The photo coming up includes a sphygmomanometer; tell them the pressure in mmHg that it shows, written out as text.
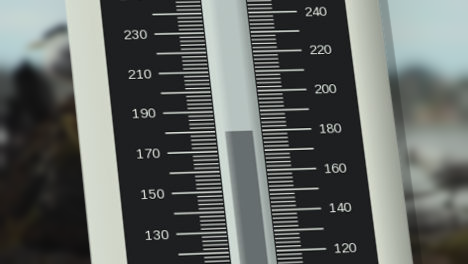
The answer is 180 mmHg
